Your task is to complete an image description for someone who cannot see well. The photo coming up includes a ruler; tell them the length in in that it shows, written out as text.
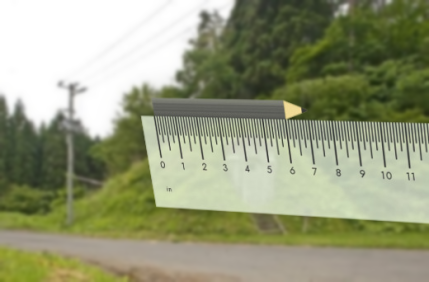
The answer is 7 in
